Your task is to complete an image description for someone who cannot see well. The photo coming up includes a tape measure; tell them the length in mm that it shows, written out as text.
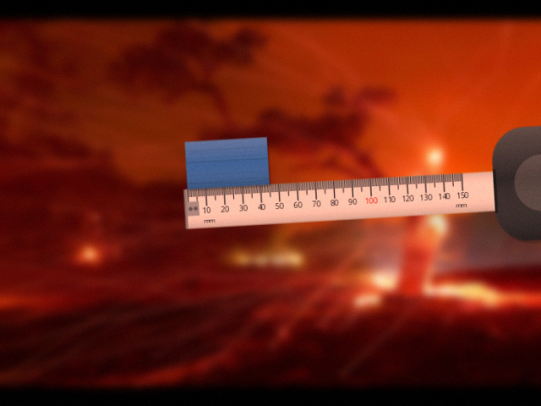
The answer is 45 mm
